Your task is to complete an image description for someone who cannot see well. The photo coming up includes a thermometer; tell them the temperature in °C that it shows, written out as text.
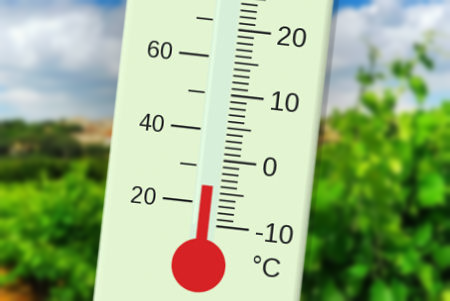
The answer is -4 °C
